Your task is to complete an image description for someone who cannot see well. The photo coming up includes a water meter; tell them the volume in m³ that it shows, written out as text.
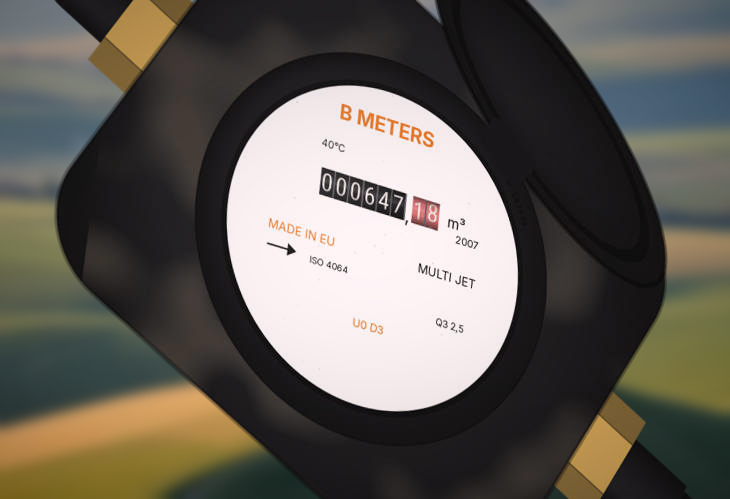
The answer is 647.18 m³
